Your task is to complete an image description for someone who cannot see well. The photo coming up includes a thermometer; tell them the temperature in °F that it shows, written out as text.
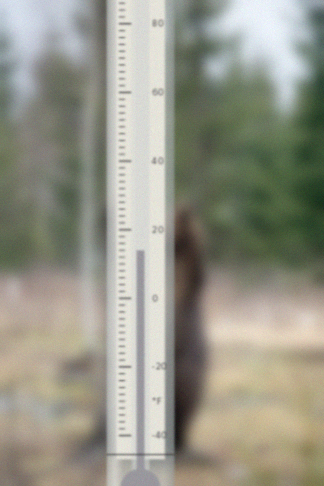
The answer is 14 °F
